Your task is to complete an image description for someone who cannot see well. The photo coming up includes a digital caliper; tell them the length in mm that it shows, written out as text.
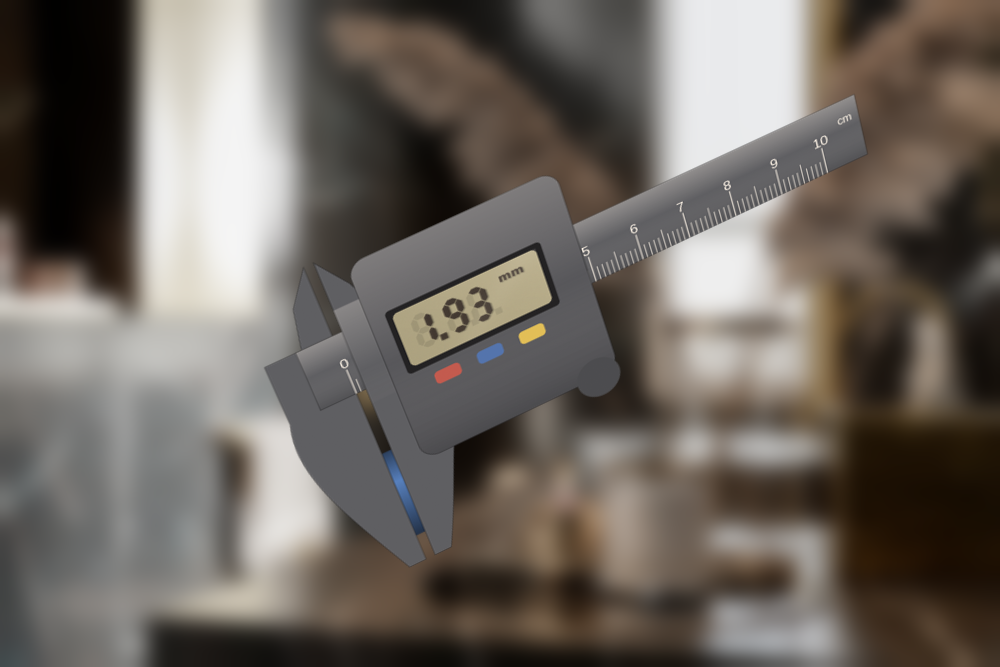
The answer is 1.93 mm
